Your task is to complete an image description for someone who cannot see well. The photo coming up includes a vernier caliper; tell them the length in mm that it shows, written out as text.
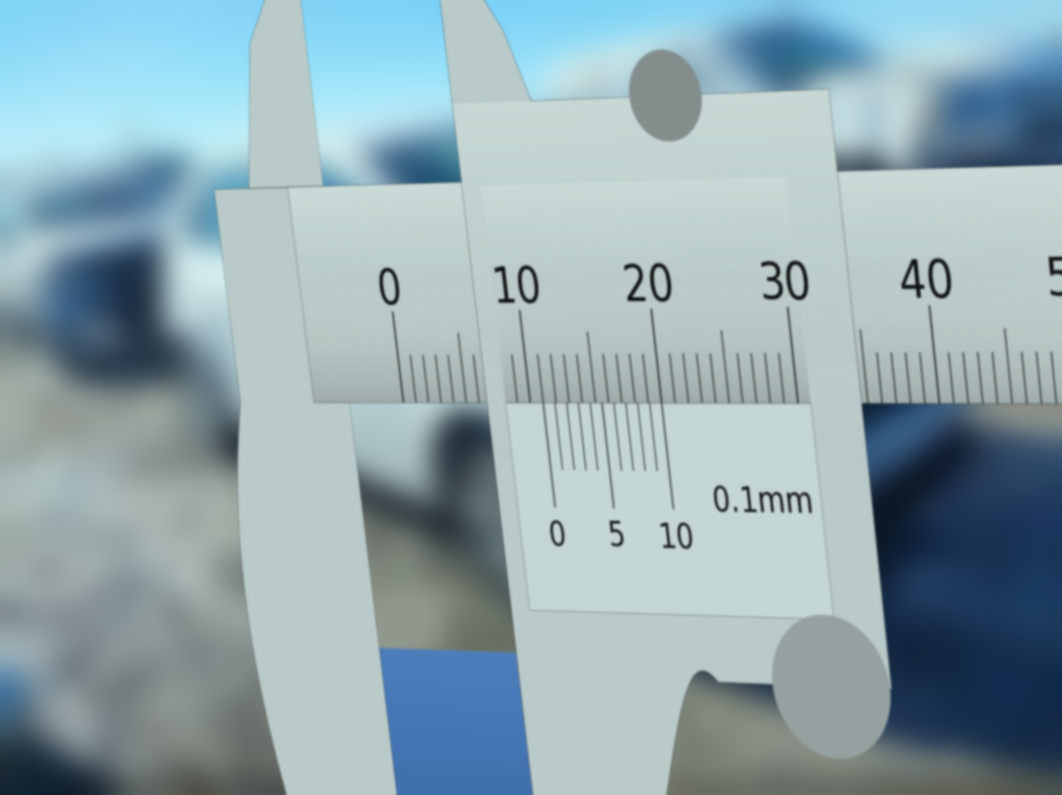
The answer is 11.0 mm
